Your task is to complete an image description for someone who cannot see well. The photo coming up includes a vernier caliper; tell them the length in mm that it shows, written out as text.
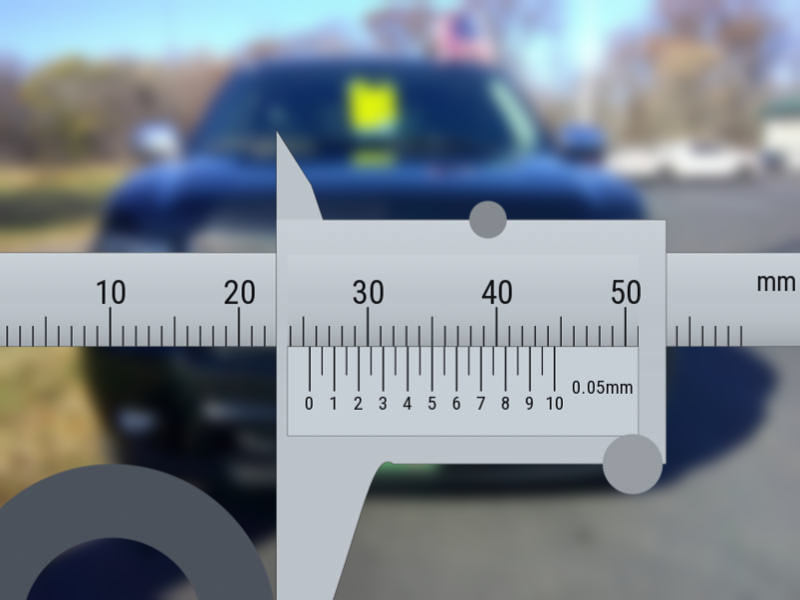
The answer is 25.5 mm
